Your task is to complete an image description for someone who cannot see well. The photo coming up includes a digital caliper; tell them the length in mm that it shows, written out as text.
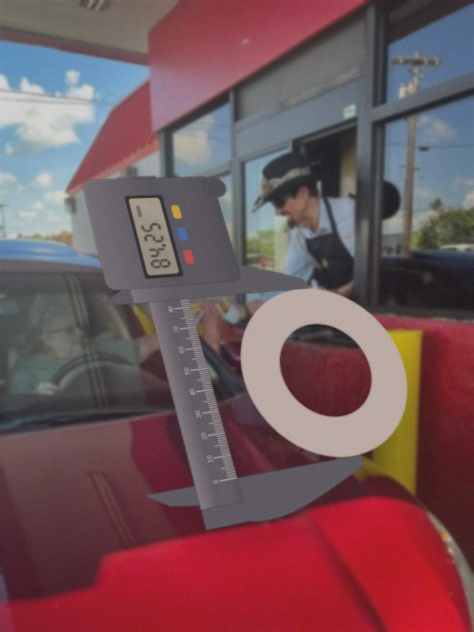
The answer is 84.25 mm
